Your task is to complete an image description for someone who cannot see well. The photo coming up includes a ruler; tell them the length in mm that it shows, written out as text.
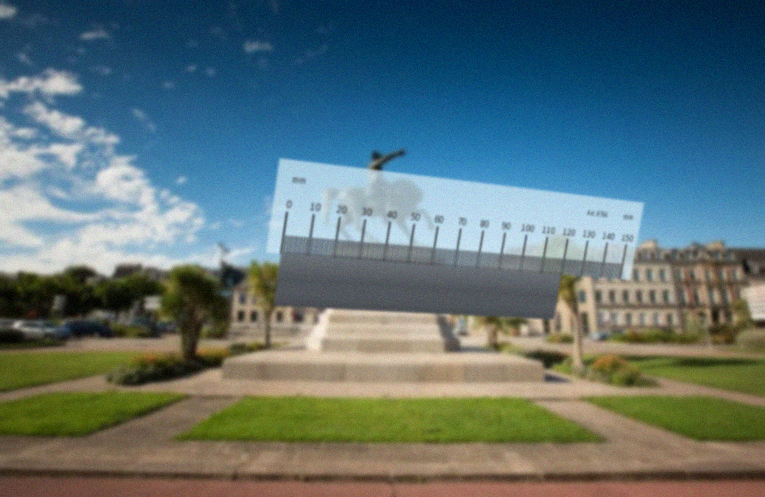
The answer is 120 mm
